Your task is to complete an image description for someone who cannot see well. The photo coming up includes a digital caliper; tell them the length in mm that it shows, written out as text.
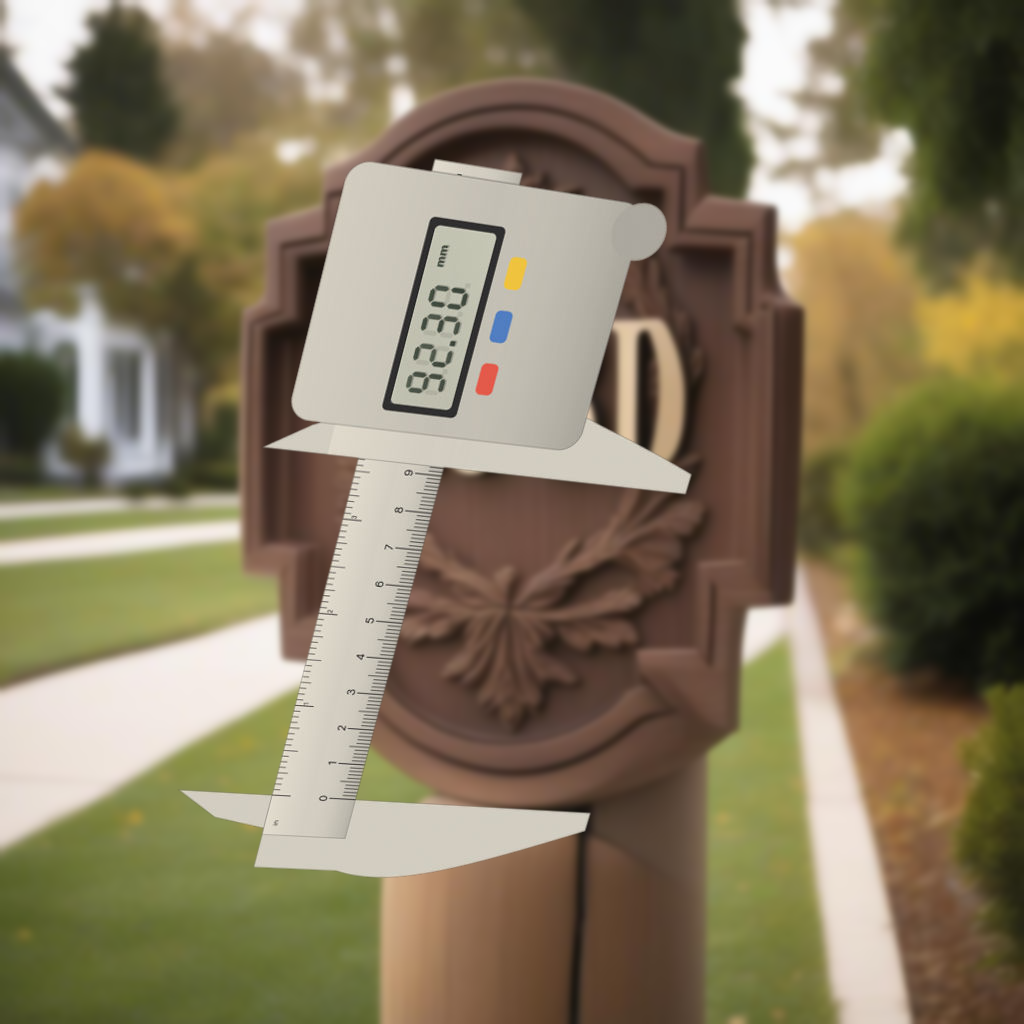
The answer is 92.30 mm
